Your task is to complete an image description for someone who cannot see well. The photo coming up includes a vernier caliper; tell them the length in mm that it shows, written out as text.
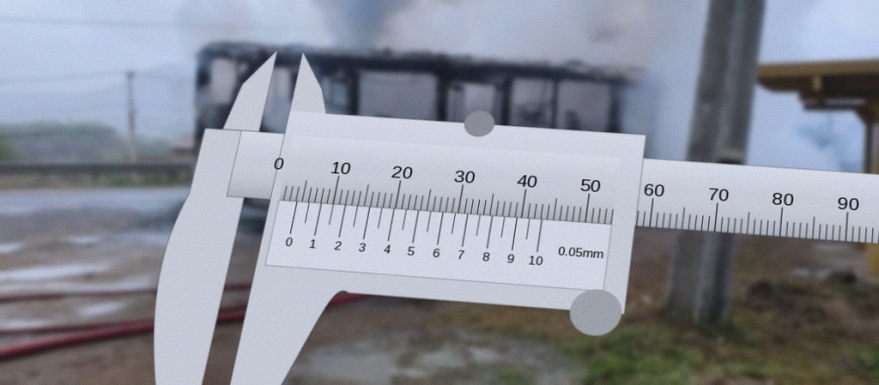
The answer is 4.2 mm
